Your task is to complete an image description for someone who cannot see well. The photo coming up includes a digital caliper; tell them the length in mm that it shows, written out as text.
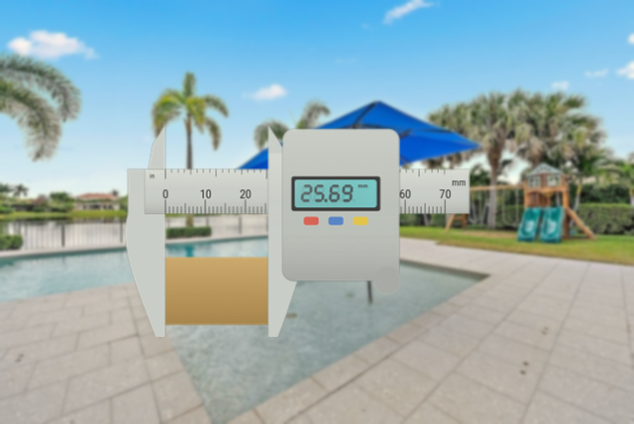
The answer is 25.69 mm
